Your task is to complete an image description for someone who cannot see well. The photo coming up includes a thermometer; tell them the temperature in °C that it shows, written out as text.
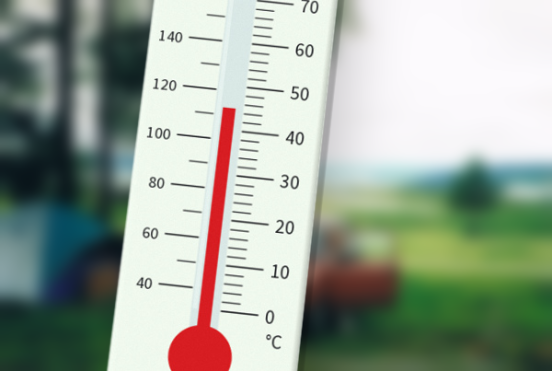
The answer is 45 °C
